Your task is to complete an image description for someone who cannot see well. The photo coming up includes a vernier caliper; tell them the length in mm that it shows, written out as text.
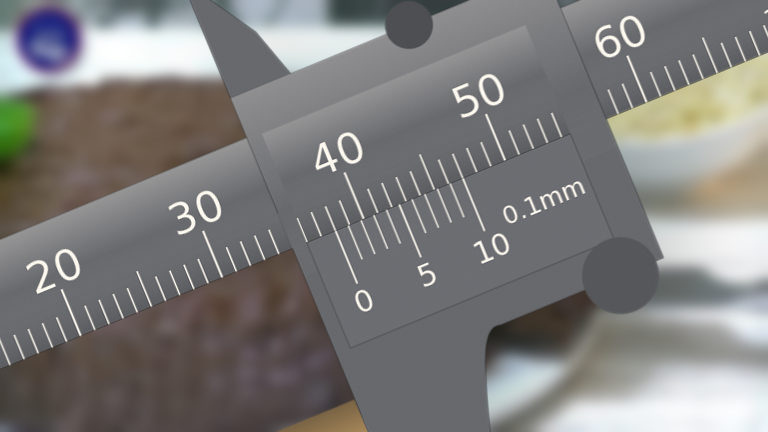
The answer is 38.0 mm
